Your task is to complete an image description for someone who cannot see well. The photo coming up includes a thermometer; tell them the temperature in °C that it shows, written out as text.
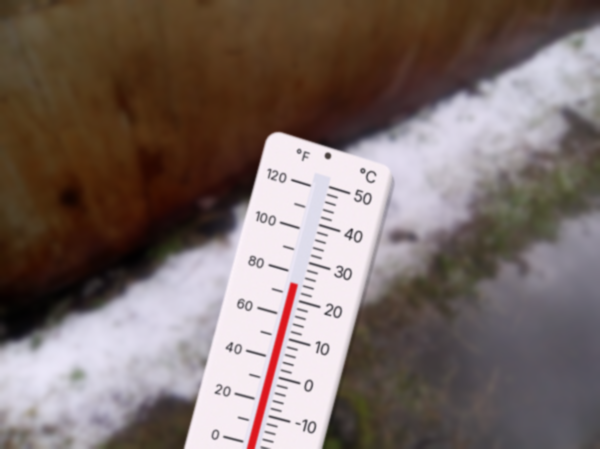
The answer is 24 °C
